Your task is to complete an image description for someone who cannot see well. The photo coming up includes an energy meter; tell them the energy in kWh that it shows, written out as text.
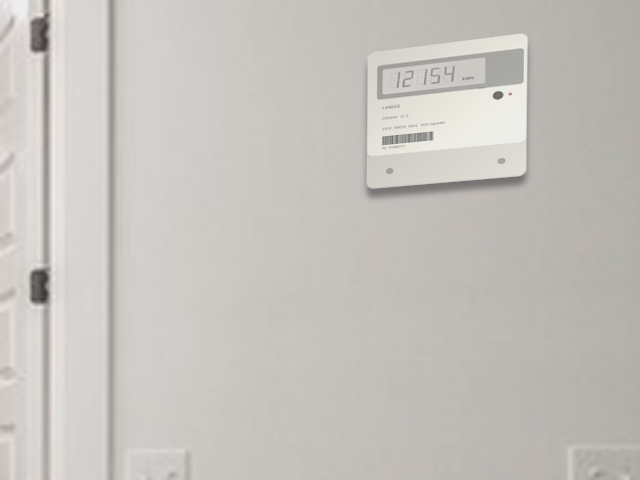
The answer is 12154 kWh
